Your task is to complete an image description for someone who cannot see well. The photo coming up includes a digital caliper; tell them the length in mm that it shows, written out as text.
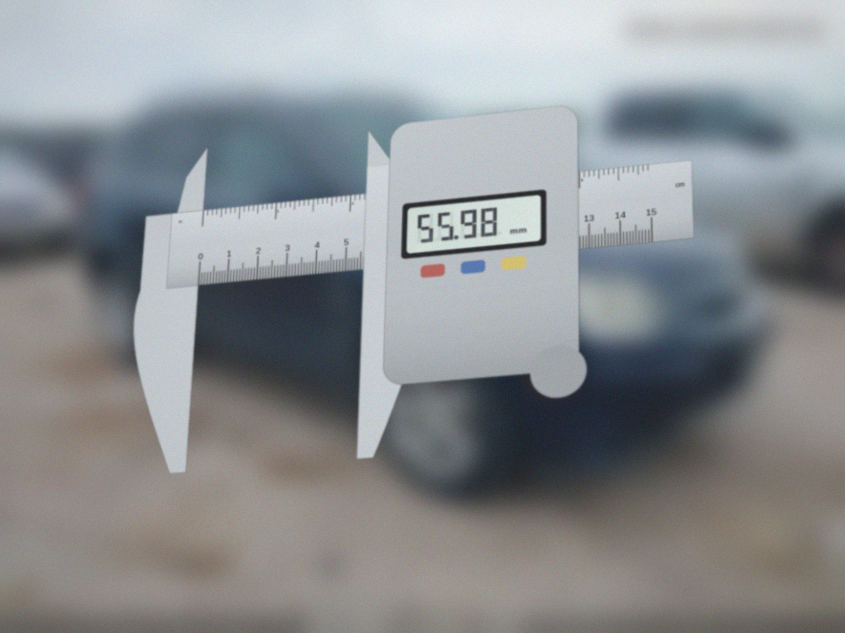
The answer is 55.98 mm
